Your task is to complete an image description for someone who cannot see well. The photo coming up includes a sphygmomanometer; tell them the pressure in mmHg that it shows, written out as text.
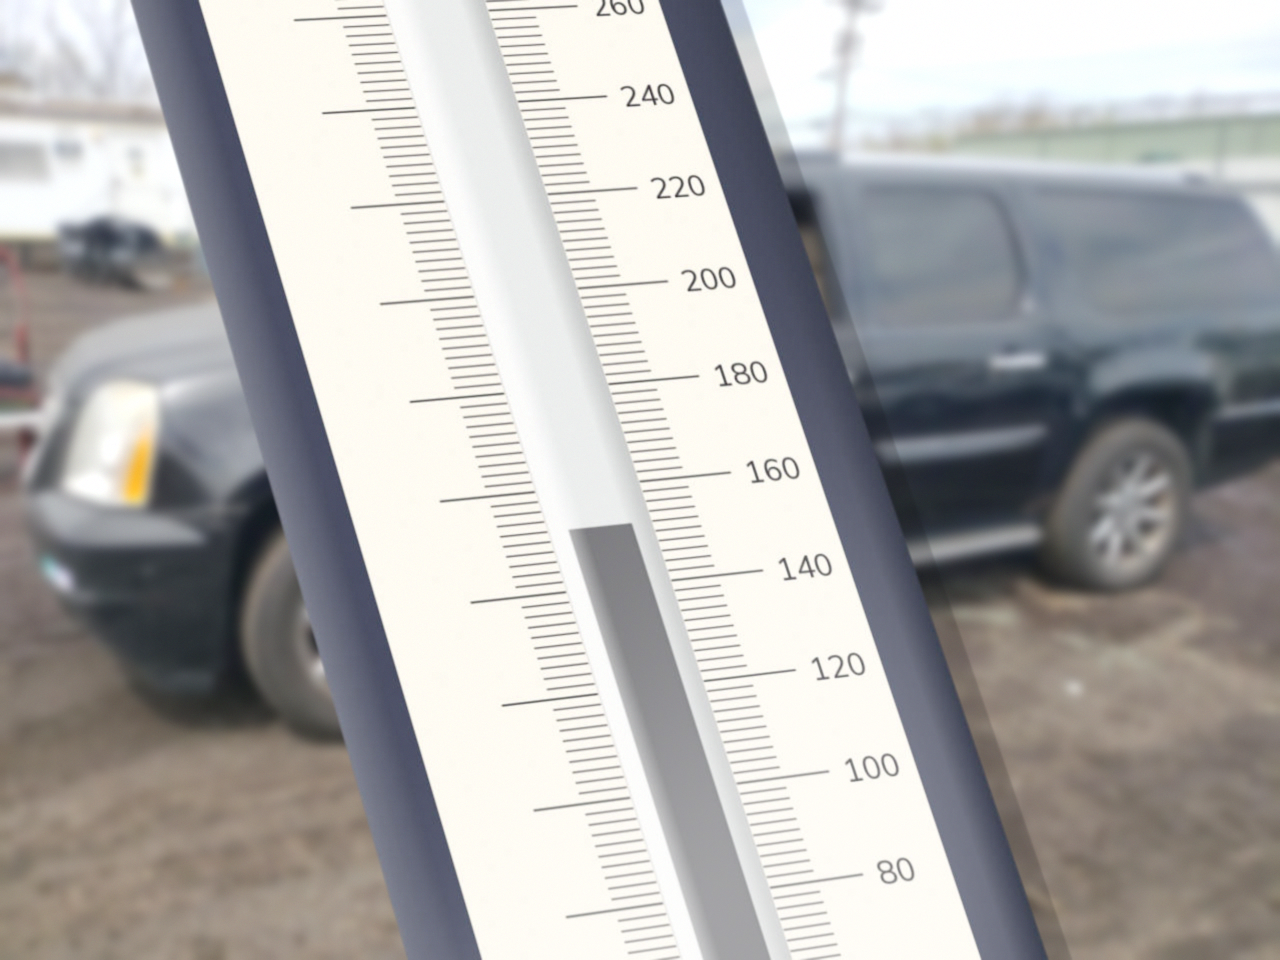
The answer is 152 mmHg
